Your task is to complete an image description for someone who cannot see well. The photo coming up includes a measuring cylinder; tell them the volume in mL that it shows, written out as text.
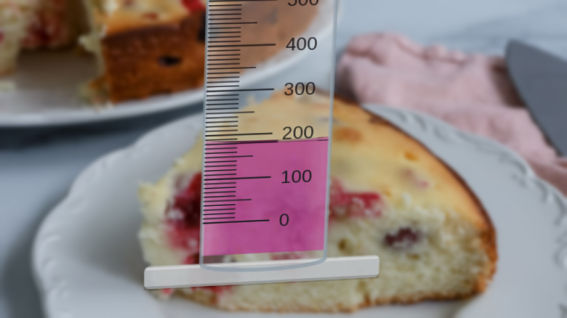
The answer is 180 mL
